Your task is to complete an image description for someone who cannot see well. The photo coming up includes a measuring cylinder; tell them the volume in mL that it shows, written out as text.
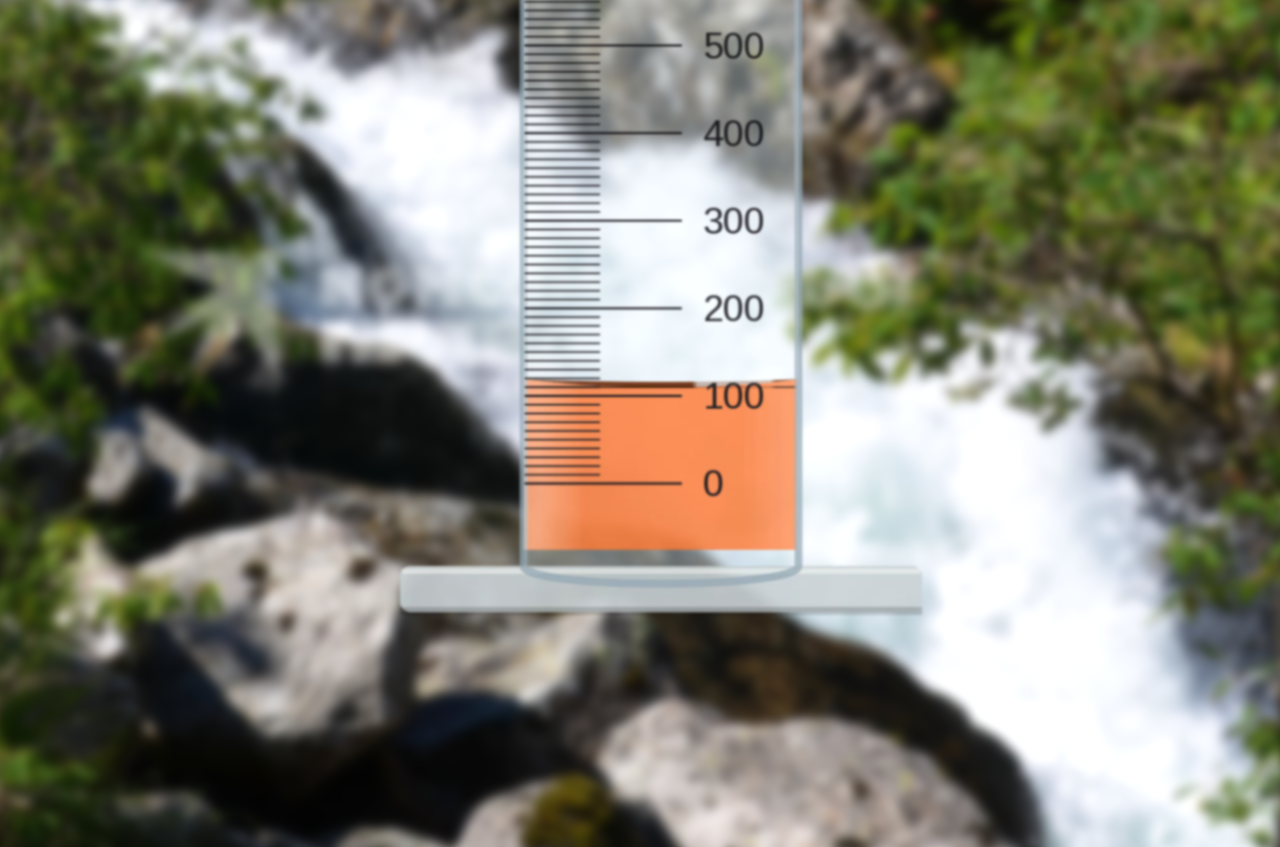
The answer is 110 mL
